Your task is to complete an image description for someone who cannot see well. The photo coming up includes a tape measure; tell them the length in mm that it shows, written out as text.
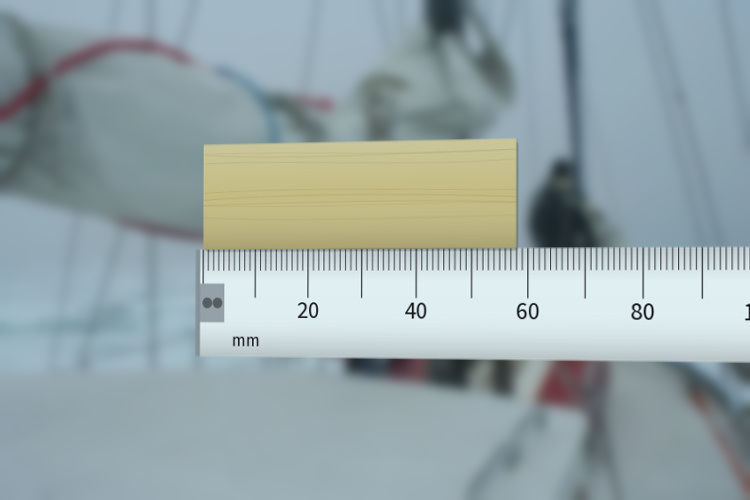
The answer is 58 mm
